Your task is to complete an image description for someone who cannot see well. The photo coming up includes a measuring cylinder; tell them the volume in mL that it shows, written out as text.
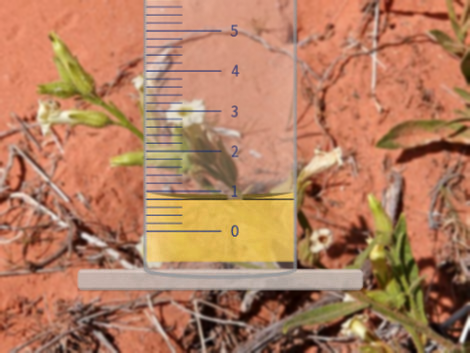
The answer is 0.8 mL
